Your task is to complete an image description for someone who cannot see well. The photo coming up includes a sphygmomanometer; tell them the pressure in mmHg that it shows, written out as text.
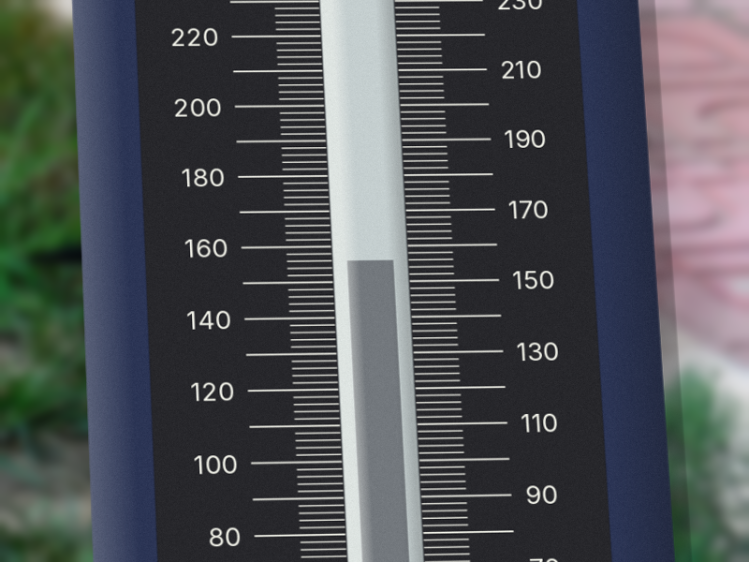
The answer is 156 mmHg
